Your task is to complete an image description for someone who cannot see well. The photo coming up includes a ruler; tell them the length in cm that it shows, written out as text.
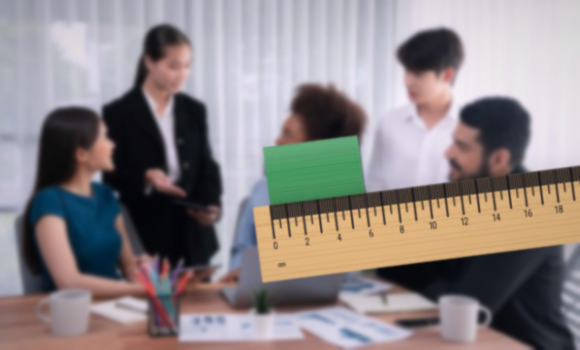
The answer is 6 cm
